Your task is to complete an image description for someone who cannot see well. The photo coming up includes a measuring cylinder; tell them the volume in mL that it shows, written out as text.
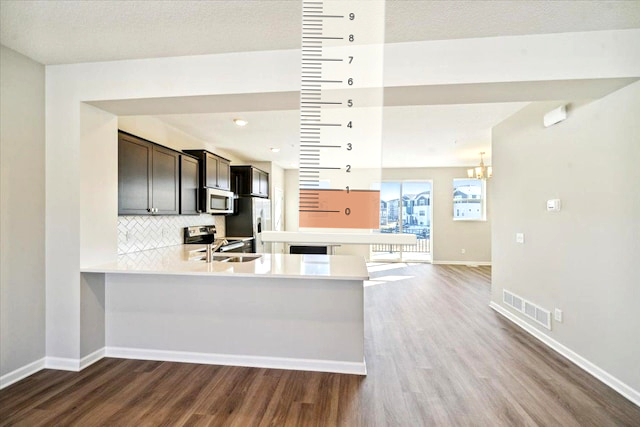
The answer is 1 mL
